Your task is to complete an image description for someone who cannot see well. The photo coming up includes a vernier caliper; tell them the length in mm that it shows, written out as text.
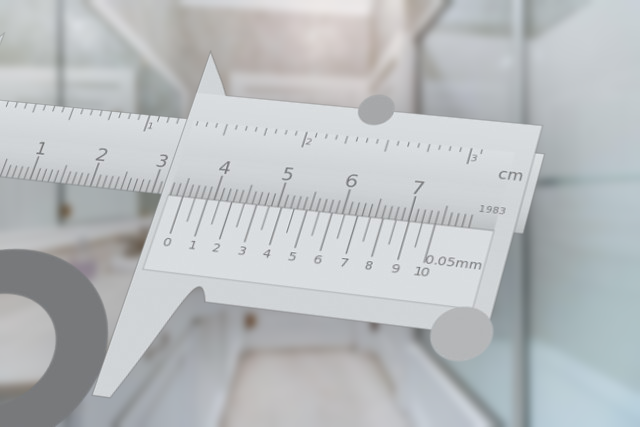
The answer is 35.0 mm
